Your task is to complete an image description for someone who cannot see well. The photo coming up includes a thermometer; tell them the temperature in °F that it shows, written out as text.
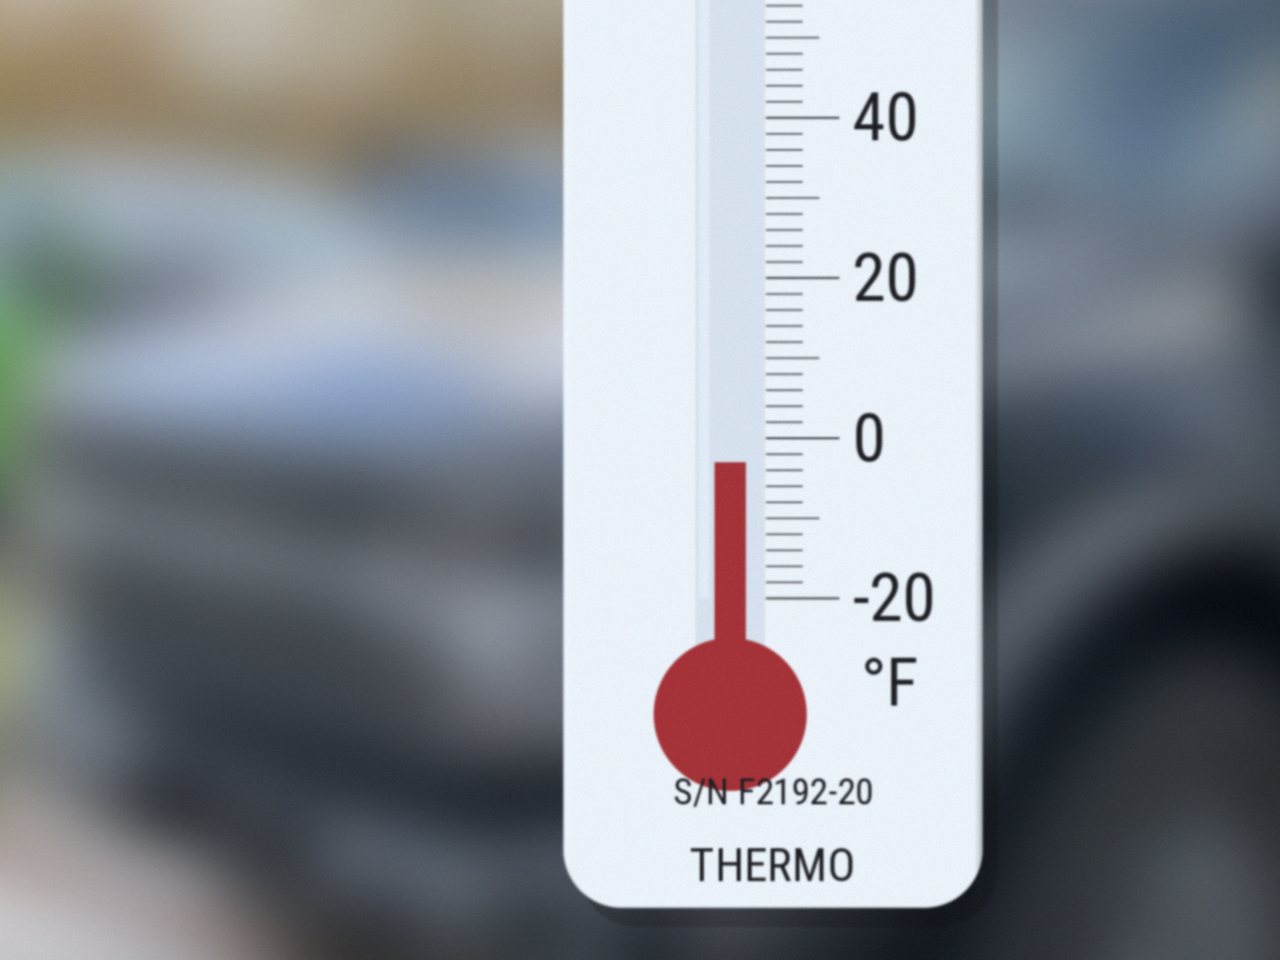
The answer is -3 °F
